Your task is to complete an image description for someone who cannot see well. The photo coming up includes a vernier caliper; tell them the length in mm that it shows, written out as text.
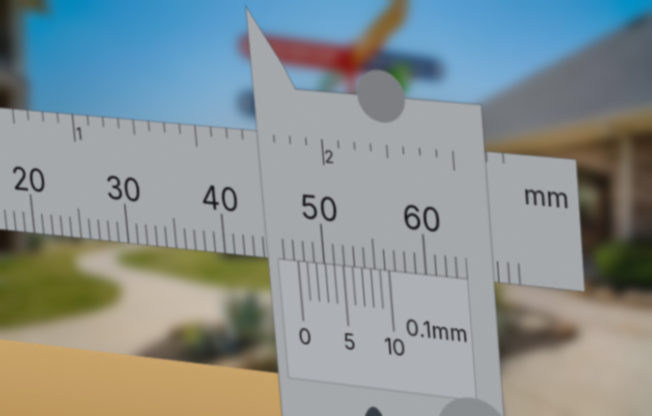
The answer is 47.4 mm
